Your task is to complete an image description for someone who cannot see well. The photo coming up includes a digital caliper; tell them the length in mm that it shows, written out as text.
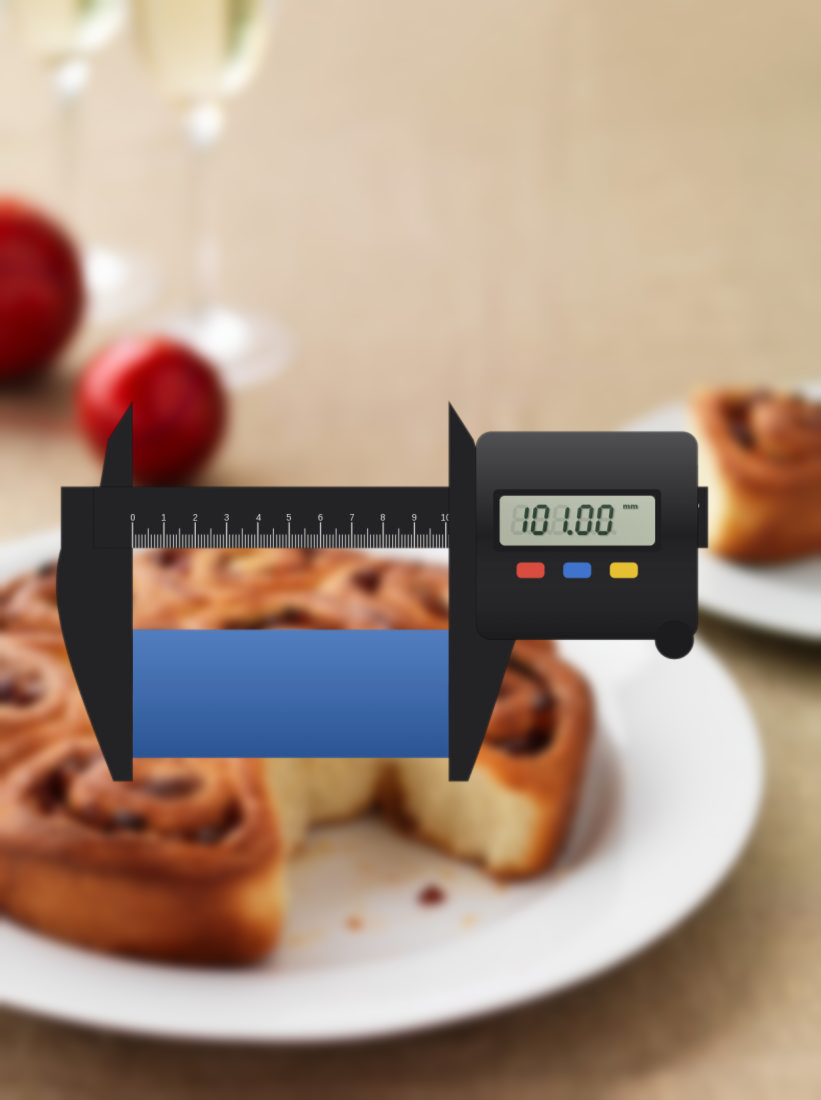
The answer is 101.00 mm
